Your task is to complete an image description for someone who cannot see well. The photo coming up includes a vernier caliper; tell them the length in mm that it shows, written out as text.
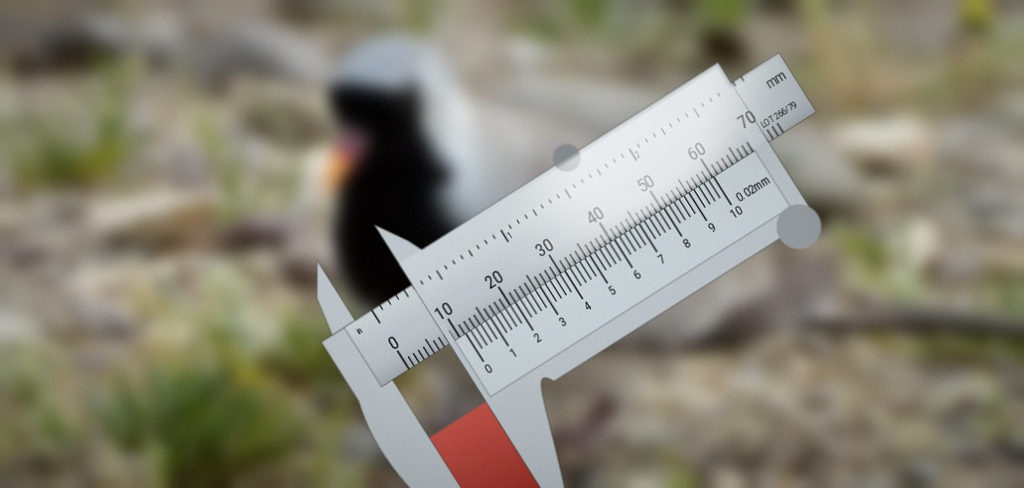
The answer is 11.2 mm
